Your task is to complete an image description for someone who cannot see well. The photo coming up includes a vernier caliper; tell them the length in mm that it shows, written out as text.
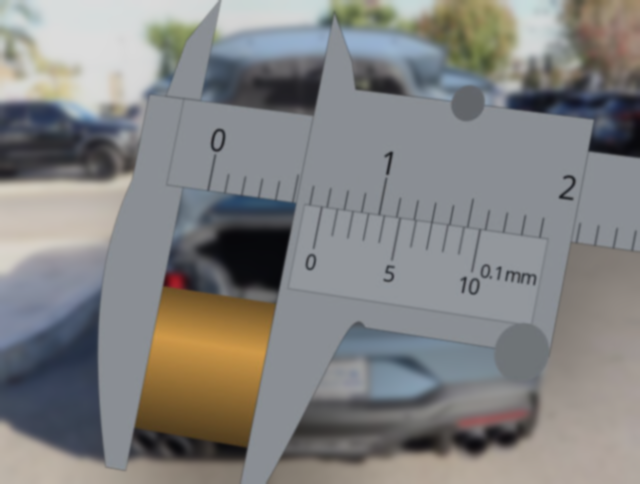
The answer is 6.7 mm
